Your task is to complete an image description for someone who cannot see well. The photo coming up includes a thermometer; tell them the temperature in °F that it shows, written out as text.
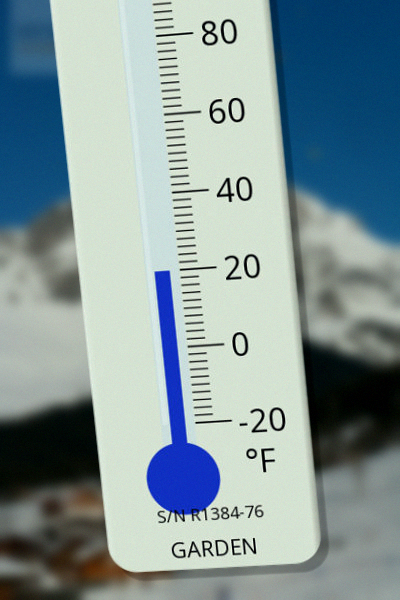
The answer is 20 °F
